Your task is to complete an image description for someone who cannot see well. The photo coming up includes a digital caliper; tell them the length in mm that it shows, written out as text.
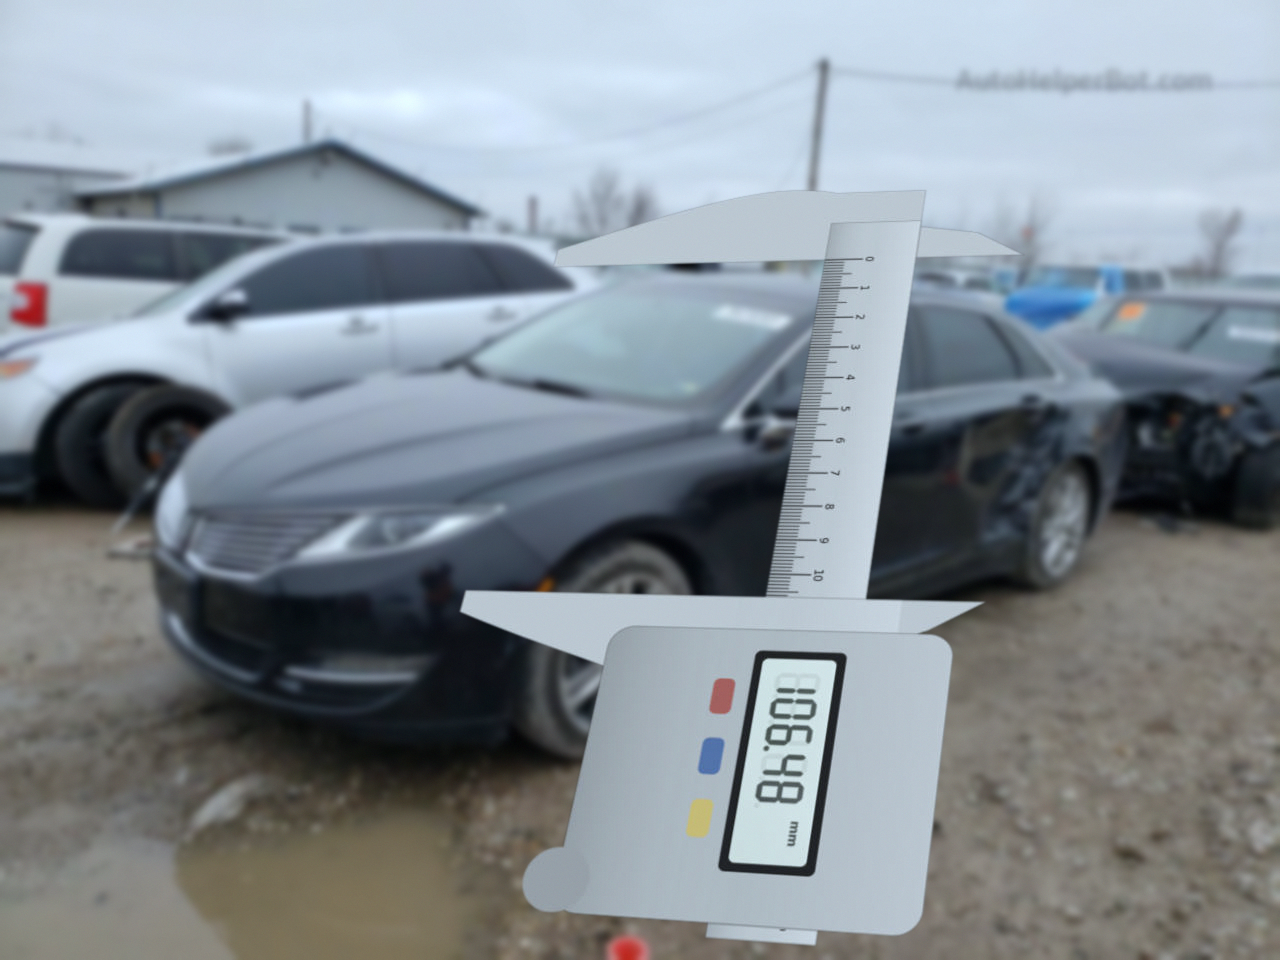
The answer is 106.48 mm
